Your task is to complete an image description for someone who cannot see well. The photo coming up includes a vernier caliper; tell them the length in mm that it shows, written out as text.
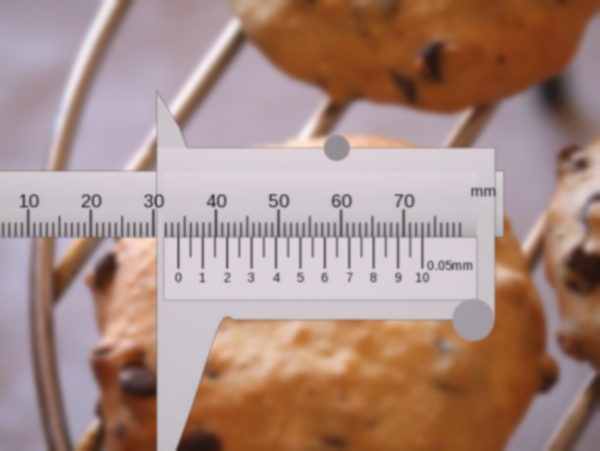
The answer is 34.0 mm
